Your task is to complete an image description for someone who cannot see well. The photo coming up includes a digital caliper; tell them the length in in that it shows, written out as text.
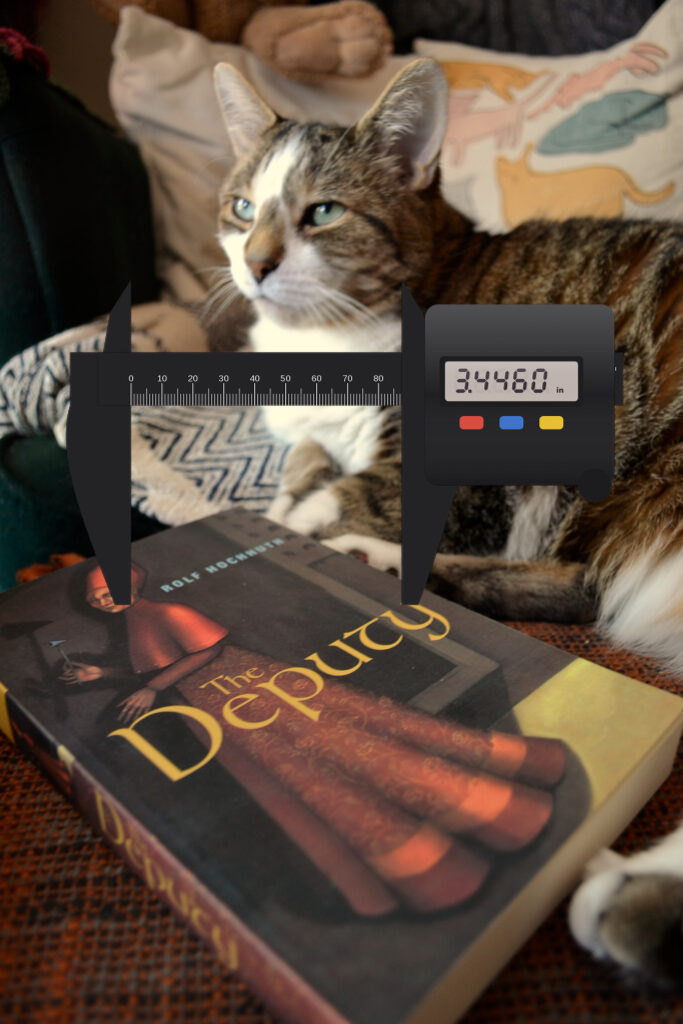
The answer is 3.4460 in
